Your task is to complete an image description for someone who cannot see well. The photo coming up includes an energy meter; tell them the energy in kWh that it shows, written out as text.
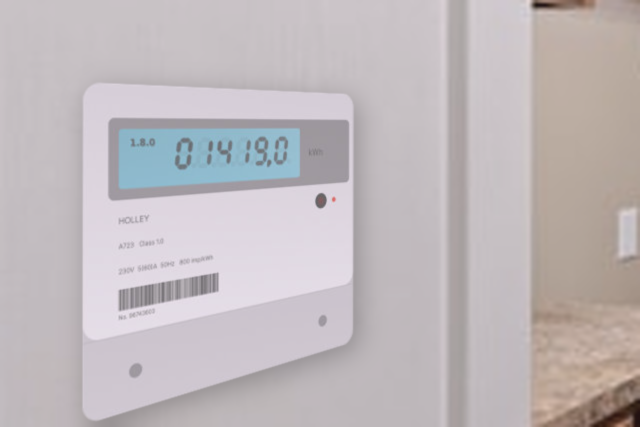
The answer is 1419.0 kWh
